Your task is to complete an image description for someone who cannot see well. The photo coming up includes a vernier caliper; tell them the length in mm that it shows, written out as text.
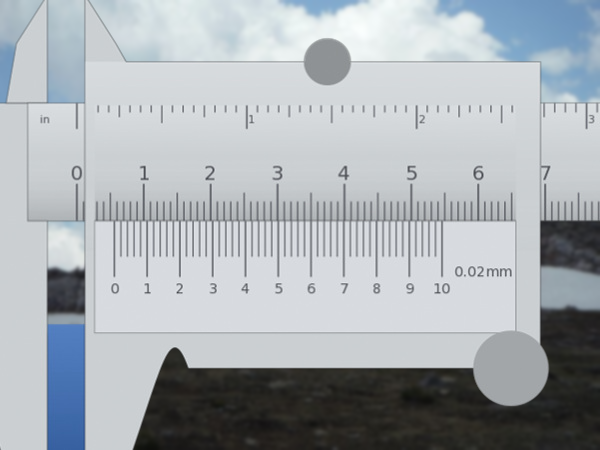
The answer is 5.6 mm
